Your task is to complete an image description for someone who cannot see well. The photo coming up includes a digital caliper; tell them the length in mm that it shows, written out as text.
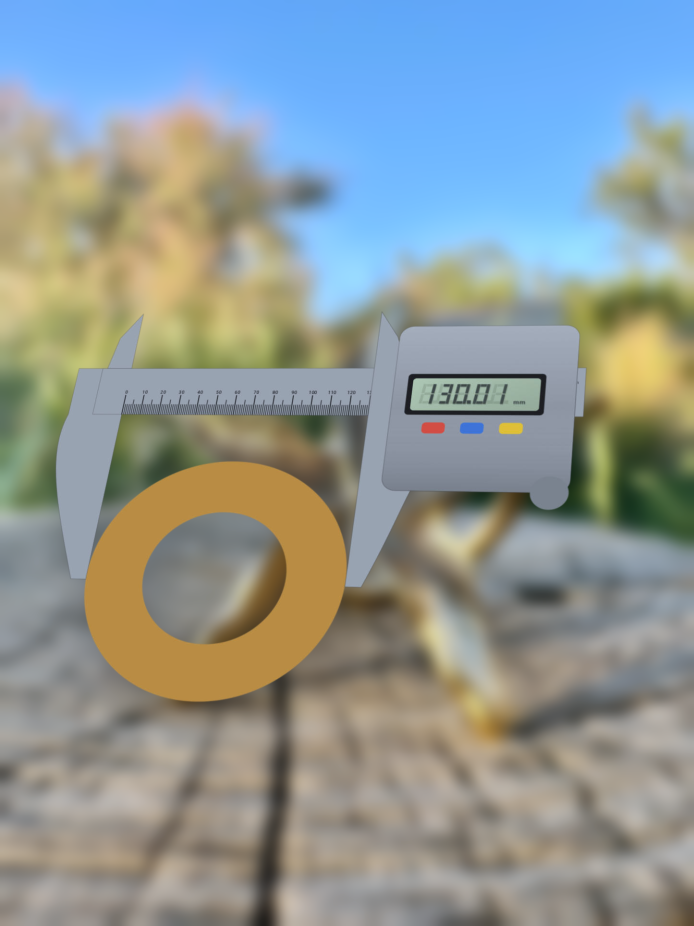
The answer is 130.01 mm
